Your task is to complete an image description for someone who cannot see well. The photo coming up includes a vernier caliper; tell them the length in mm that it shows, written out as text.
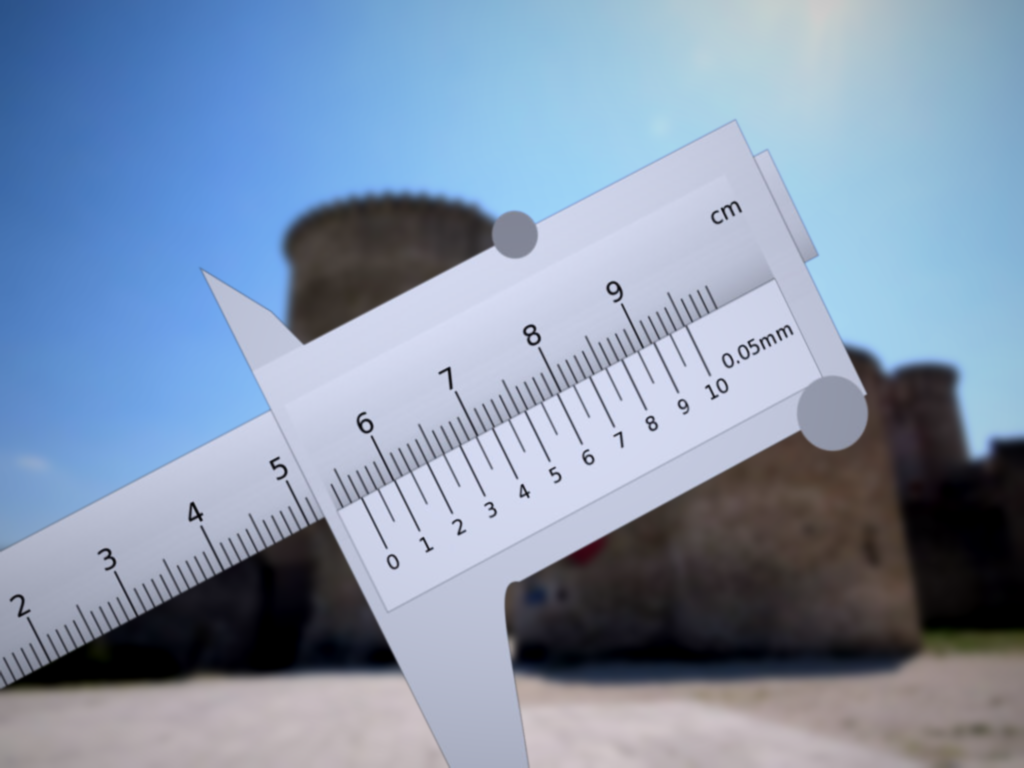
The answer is 56.2 mm
